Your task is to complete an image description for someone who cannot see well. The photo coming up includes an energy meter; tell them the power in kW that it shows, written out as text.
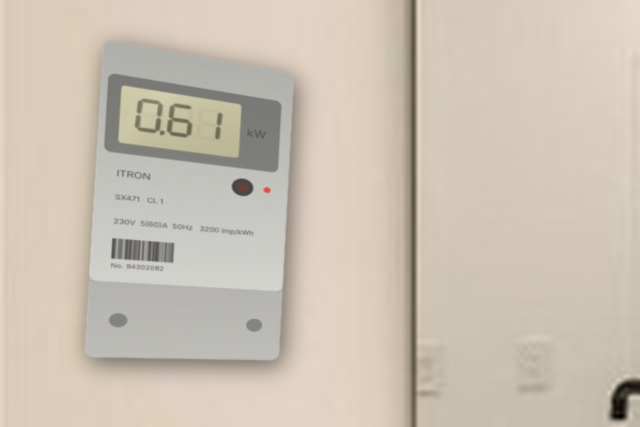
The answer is 0.61 kW
